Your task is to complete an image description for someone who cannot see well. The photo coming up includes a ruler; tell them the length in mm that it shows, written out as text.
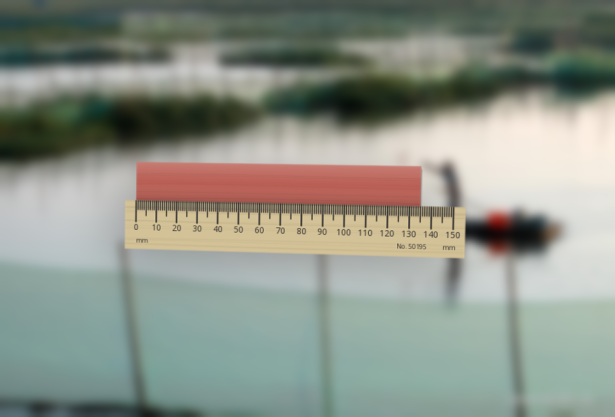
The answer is 135 mm
